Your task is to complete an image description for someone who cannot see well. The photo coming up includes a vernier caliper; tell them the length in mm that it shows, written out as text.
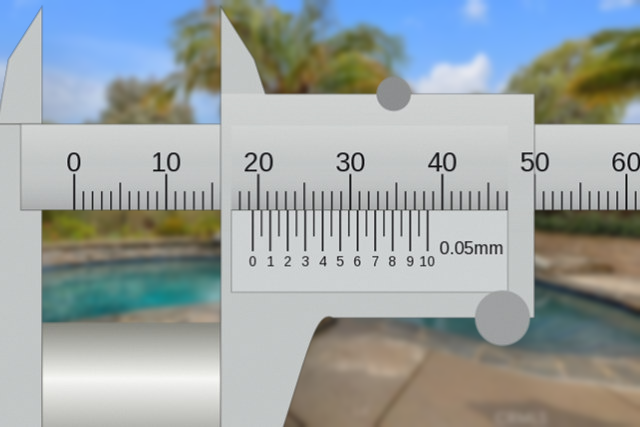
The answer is 19.4 mm
